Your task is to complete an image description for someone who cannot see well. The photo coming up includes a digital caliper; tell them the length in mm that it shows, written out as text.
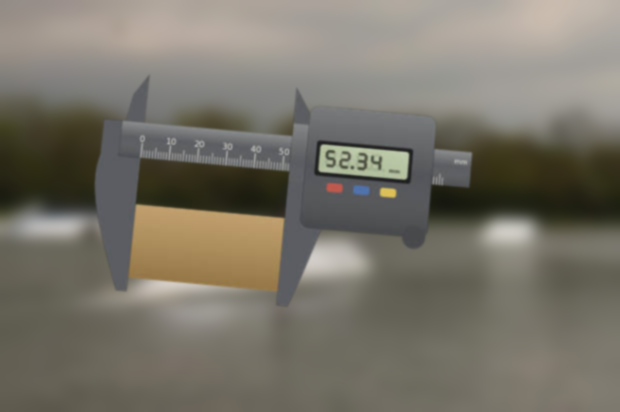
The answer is 52.34 mm
